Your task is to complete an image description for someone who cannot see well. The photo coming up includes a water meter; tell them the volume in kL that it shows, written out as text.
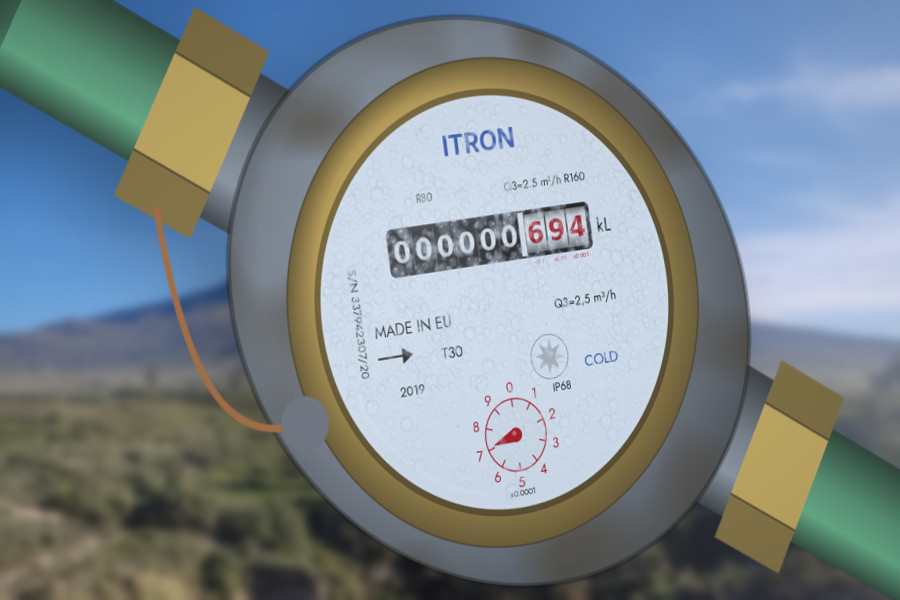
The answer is 0.6947 kL
